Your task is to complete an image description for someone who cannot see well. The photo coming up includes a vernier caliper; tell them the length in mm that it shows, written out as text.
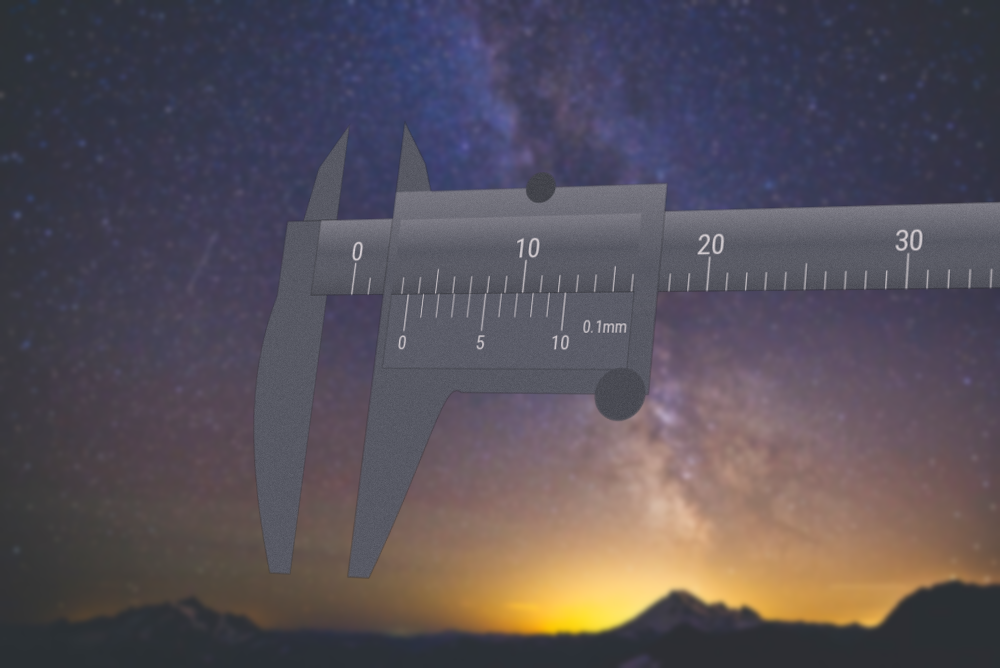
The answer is 3.4 mm
